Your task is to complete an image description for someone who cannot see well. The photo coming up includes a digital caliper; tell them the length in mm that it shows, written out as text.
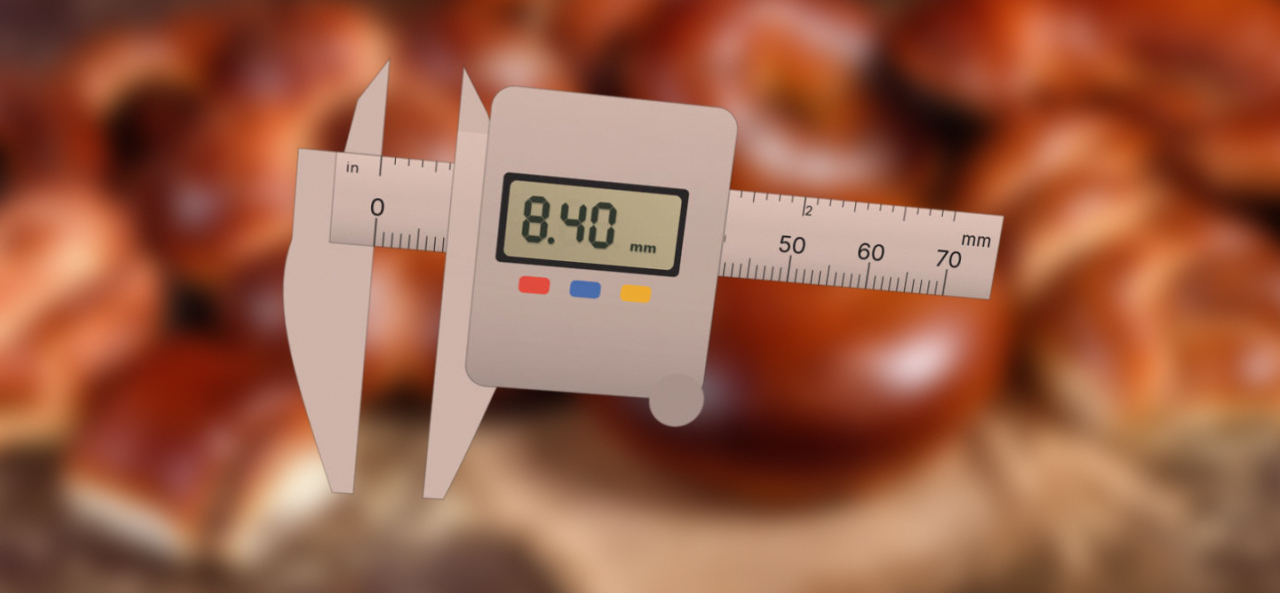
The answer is 8.40 mm
